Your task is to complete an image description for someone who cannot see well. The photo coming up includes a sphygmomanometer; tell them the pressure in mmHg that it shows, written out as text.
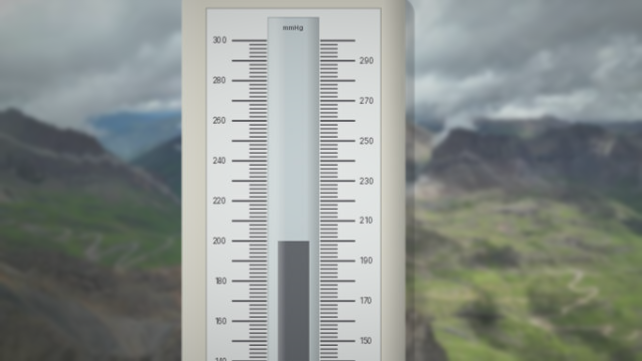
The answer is 200 mmHg
